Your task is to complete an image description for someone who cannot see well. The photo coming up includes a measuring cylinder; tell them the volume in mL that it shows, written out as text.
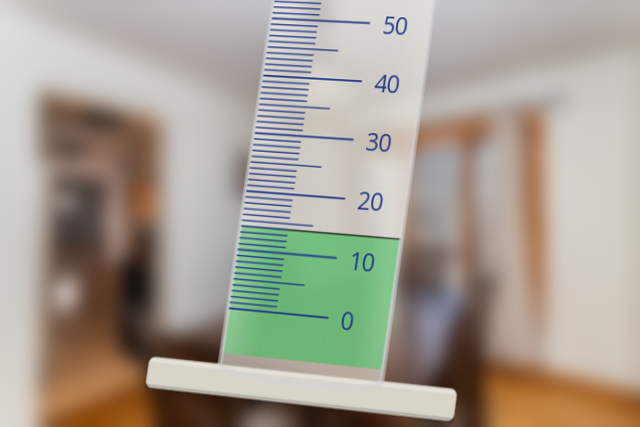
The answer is 14 mL
